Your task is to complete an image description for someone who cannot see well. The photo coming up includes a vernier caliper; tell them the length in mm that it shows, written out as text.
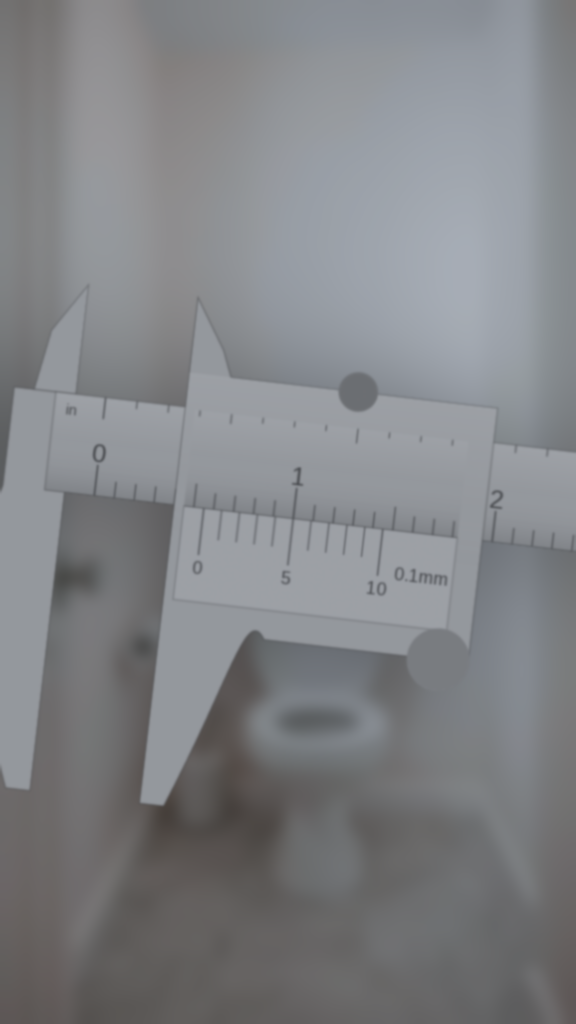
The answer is 5.5 mm
